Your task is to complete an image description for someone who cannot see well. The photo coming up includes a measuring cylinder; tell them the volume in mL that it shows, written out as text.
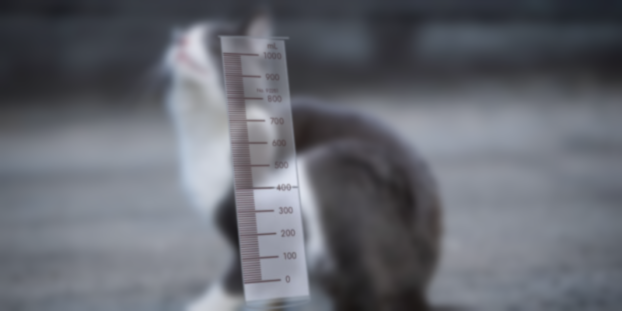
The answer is 400 mL
